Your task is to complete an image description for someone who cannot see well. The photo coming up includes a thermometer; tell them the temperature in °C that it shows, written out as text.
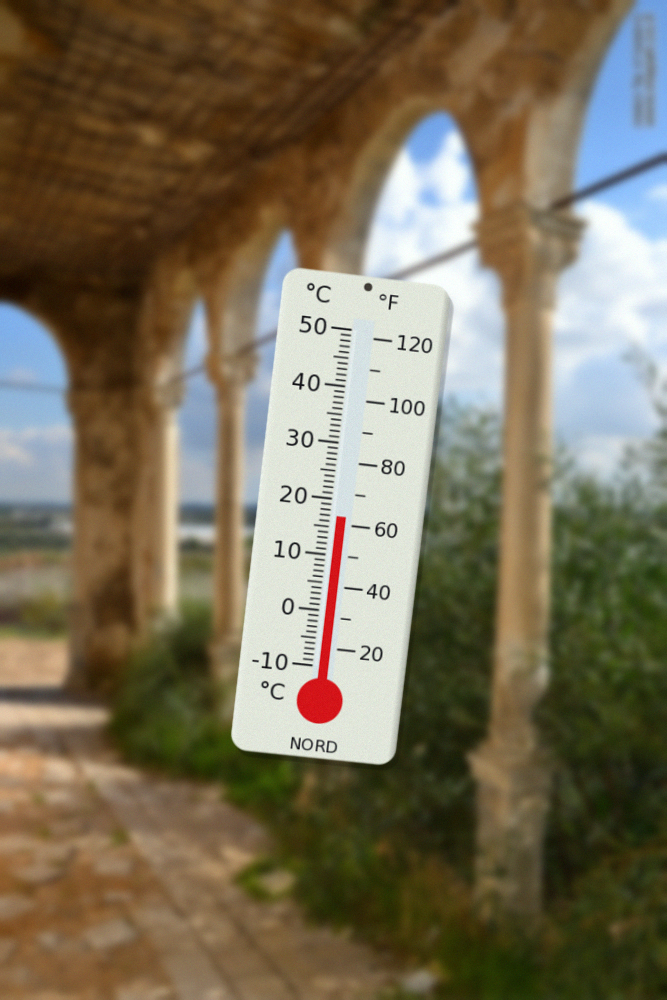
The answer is 17 °C
